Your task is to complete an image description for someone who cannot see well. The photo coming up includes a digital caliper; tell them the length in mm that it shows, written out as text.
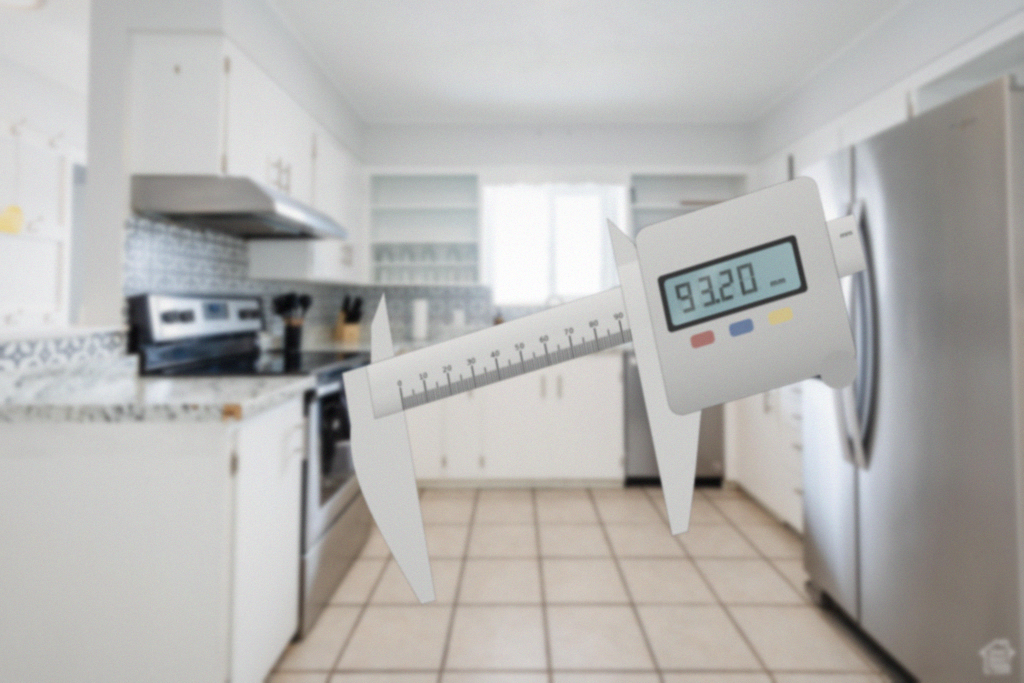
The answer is 93.20 mm
